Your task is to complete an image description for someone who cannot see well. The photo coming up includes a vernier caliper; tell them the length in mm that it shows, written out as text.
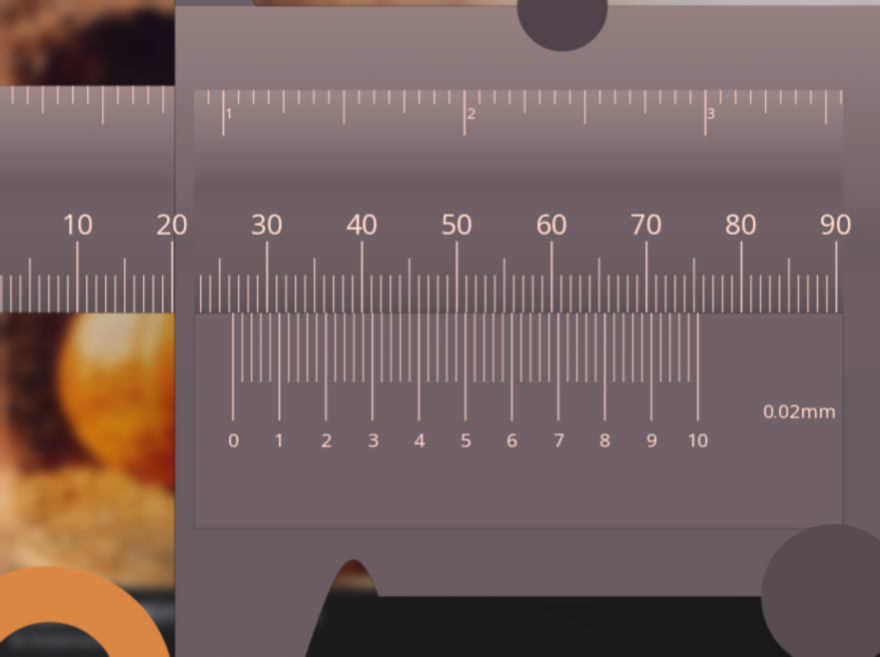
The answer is 26.4 mm
